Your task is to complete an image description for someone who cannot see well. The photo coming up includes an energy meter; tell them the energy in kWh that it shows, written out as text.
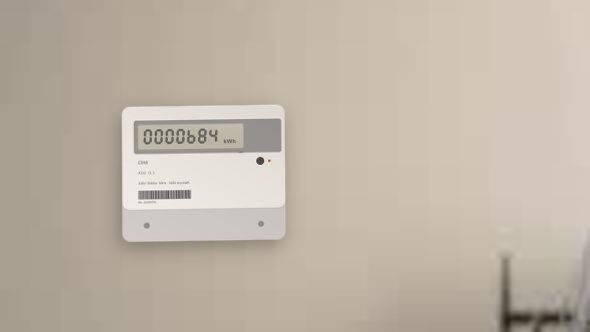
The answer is 684 kWh
